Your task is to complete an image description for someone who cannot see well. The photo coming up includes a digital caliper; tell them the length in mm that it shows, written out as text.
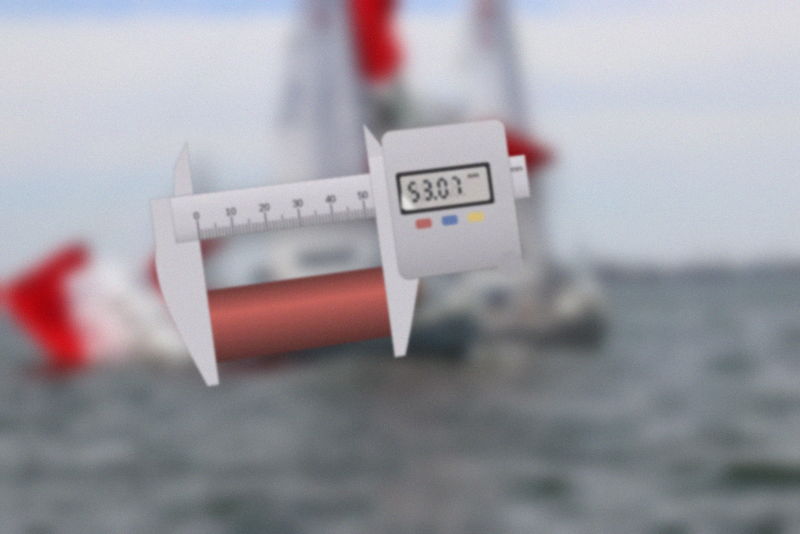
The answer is 53.07 mm
